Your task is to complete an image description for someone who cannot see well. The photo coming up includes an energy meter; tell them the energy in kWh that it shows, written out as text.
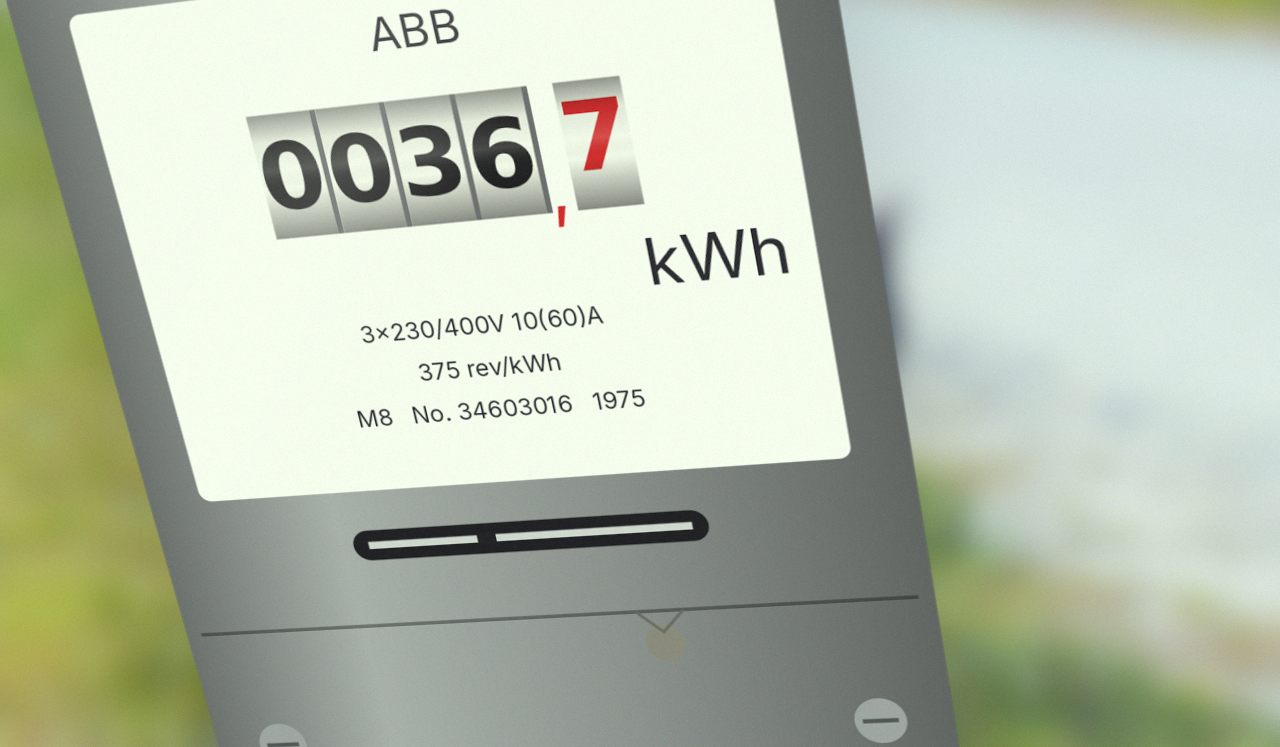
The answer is 36.7 kWh
